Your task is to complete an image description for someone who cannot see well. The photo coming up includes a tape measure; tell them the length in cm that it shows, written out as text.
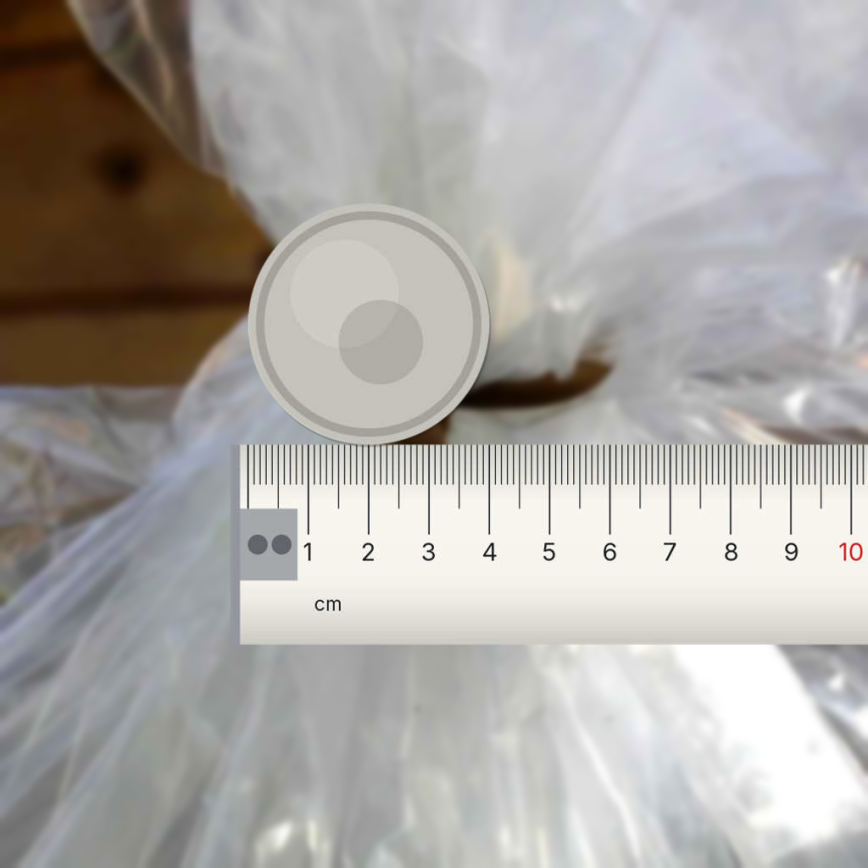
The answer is 4 cm
